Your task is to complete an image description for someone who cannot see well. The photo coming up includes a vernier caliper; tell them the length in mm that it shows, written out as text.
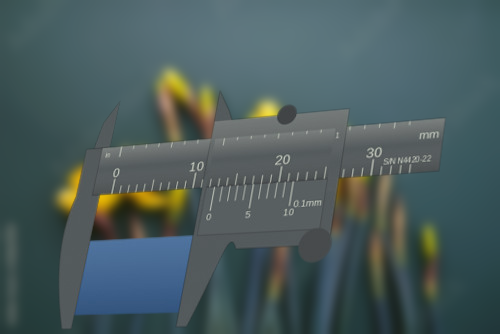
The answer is 12.6 mm
